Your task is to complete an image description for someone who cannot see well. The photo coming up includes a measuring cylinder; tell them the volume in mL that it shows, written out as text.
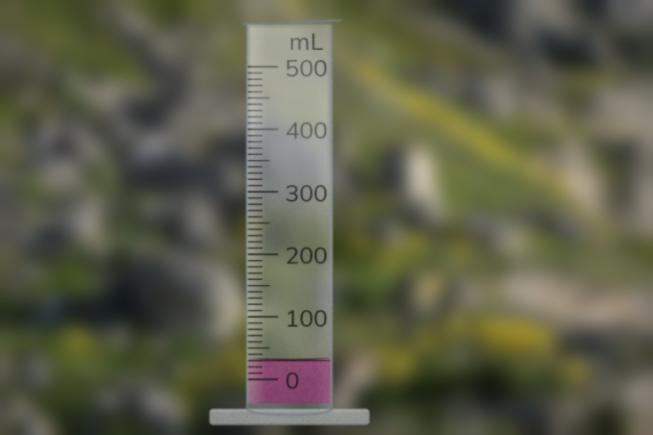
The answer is 30 mL
